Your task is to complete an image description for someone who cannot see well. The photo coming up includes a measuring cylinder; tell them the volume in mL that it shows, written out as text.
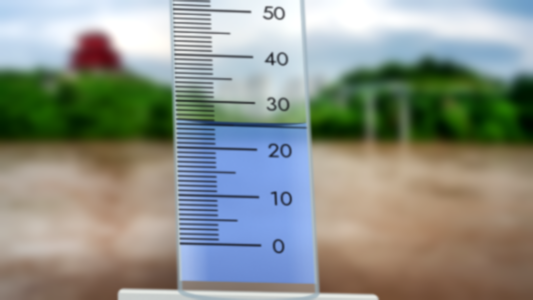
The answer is 25 mL
